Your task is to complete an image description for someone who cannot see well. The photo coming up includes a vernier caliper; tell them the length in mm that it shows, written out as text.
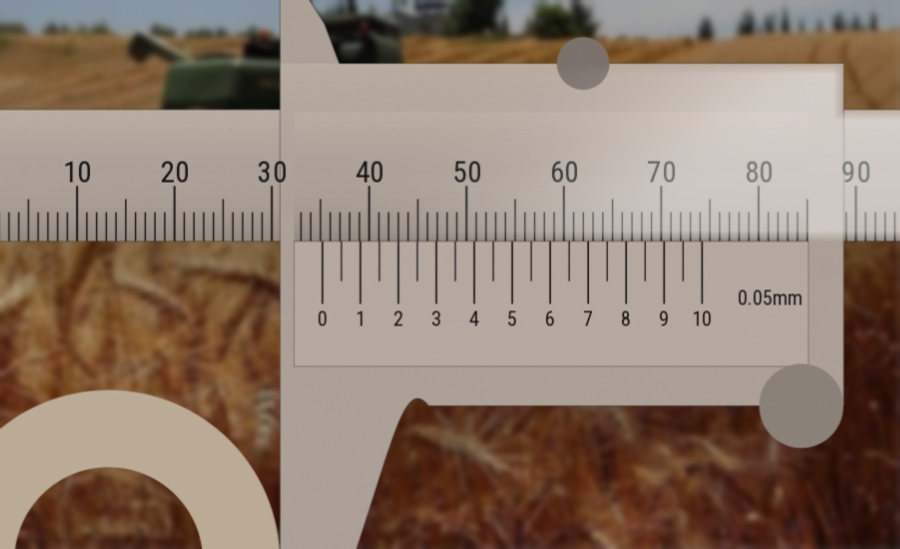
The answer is 35.2 mm
